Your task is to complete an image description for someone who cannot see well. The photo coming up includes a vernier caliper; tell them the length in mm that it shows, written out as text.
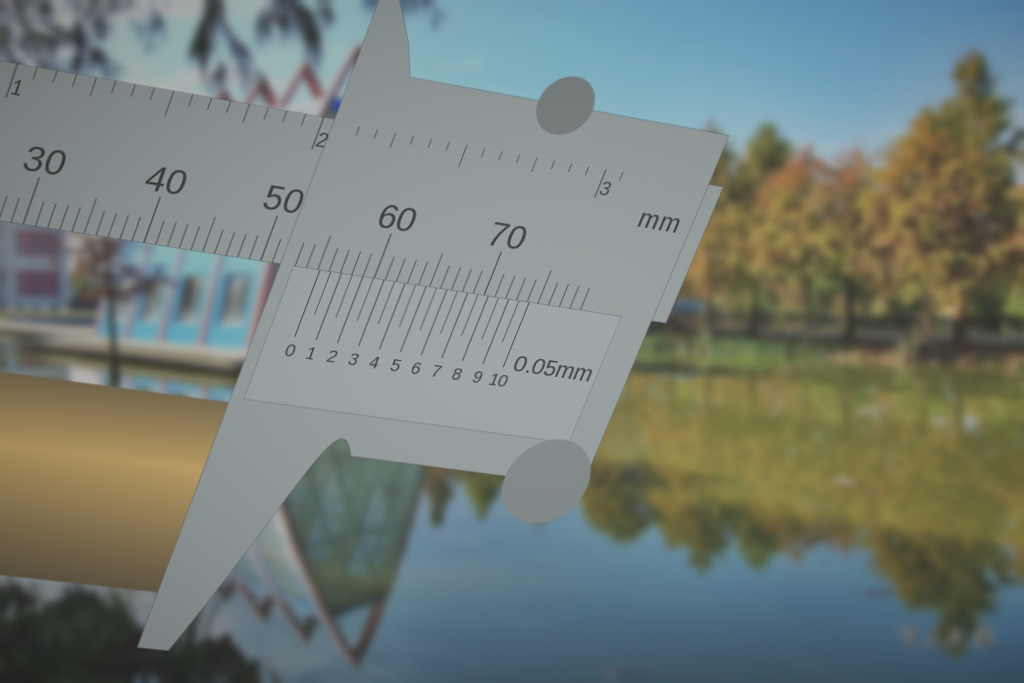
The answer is 55.2 mm
